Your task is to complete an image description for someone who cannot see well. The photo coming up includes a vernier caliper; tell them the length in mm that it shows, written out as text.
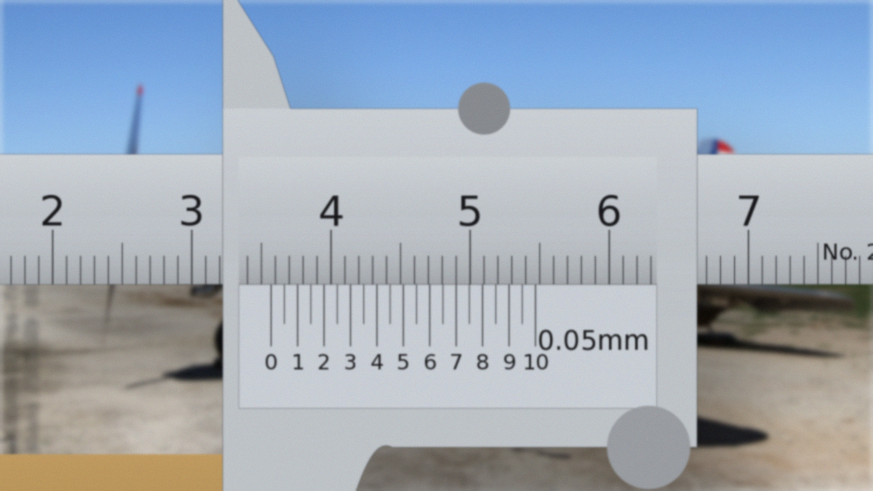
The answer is 35.7 mm
